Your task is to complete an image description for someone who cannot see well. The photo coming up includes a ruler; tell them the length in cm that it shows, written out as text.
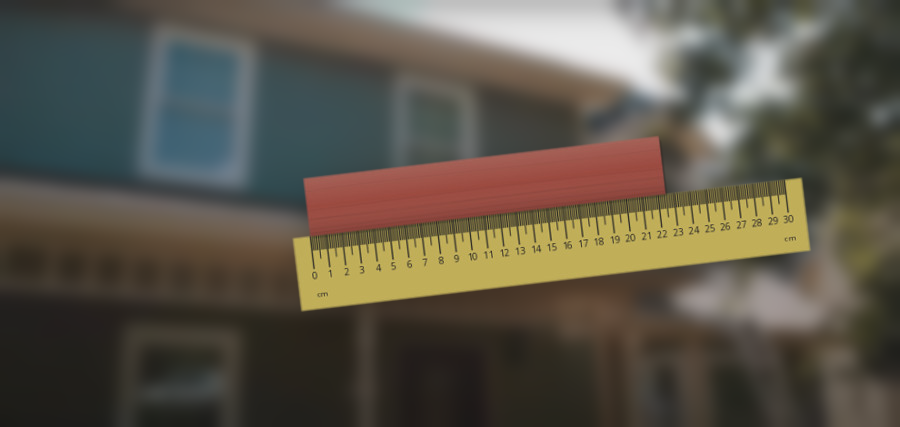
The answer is 22.5 cm
